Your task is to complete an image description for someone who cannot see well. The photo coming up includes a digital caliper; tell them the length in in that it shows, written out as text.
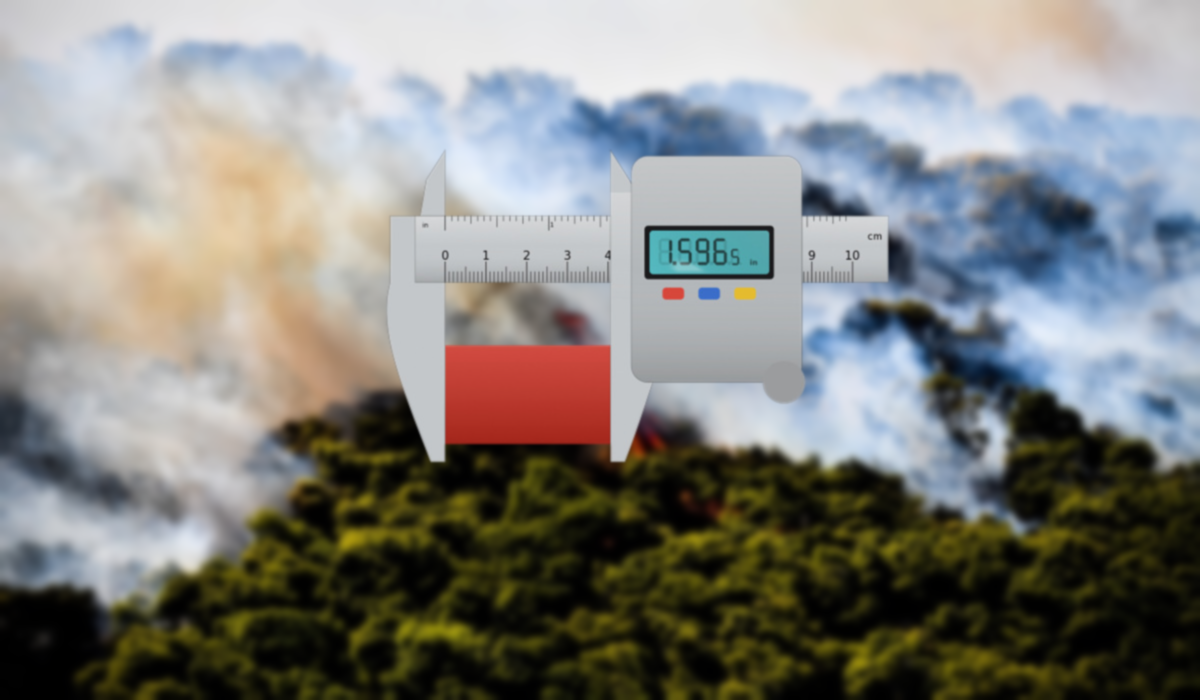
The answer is 1.5965 in
